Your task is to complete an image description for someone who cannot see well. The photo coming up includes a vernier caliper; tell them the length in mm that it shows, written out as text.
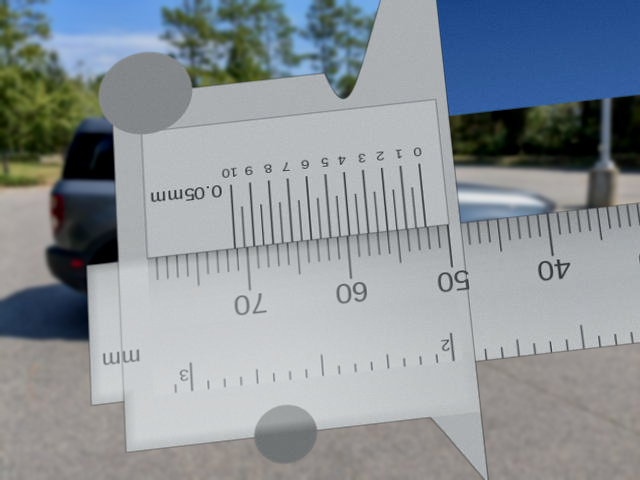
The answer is 52.2 mm
